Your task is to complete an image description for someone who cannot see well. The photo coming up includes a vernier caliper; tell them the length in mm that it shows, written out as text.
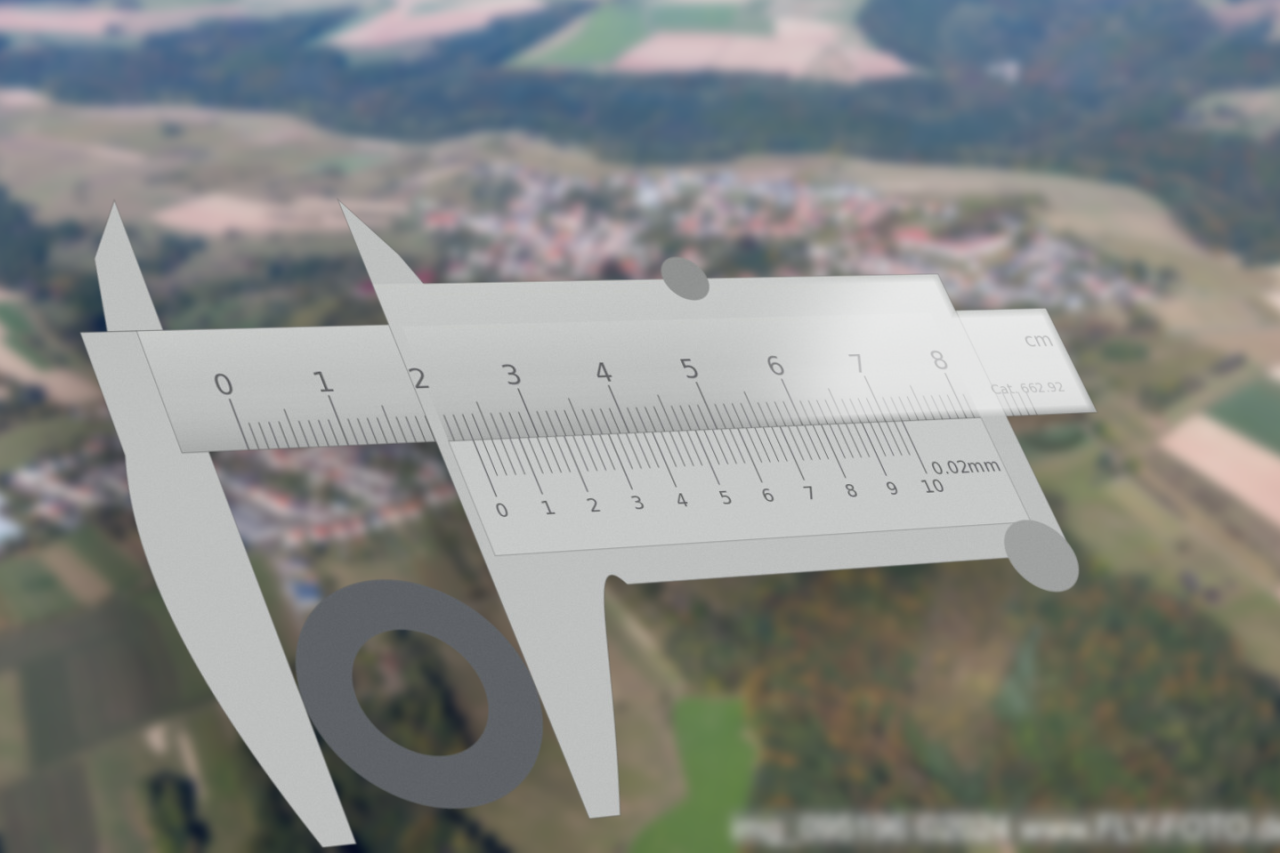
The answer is 23.0 mm
